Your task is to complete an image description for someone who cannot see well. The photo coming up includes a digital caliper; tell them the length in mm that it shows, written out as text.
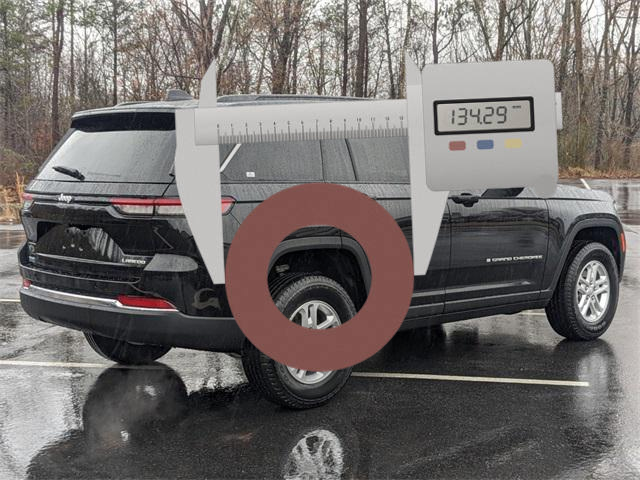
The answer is 134.29 mm
